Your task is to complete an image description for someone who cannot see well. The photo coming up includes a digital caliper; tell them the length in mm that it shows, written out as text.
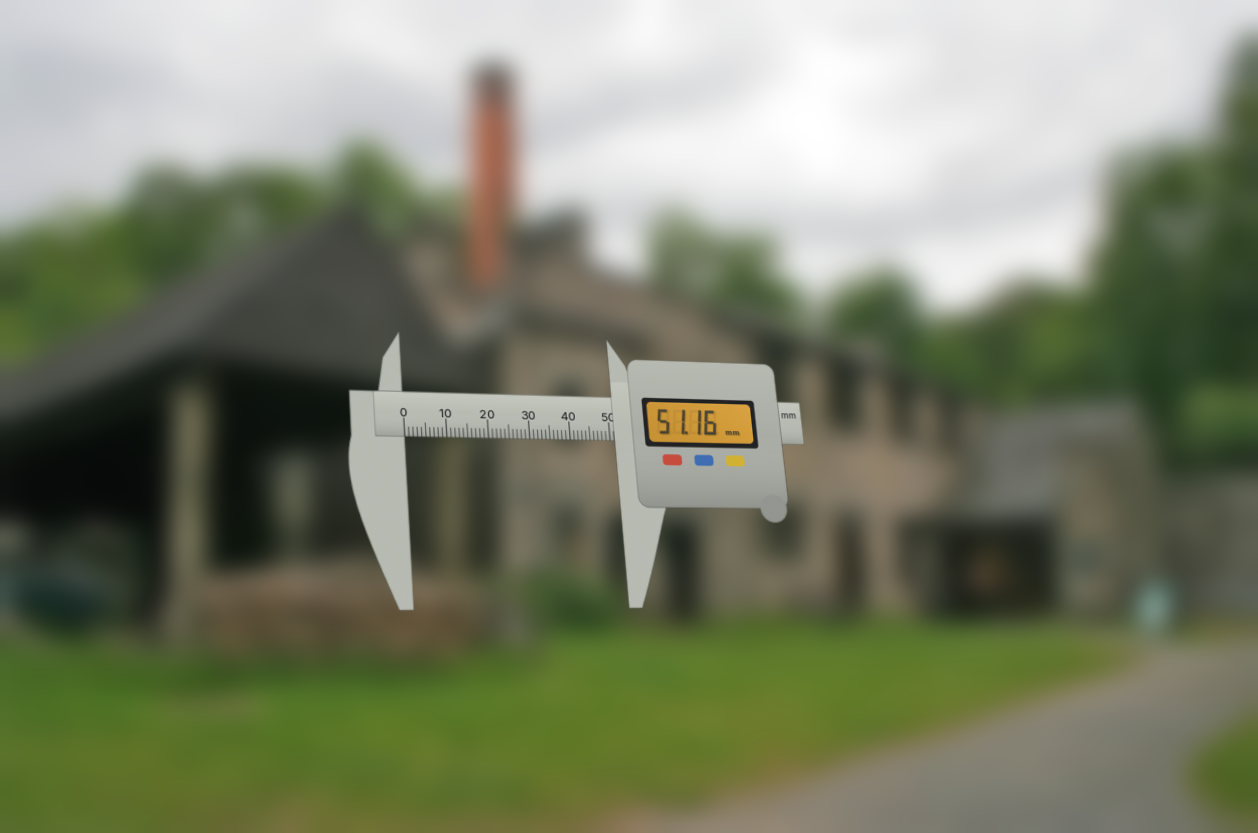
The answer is 51.16 mm
